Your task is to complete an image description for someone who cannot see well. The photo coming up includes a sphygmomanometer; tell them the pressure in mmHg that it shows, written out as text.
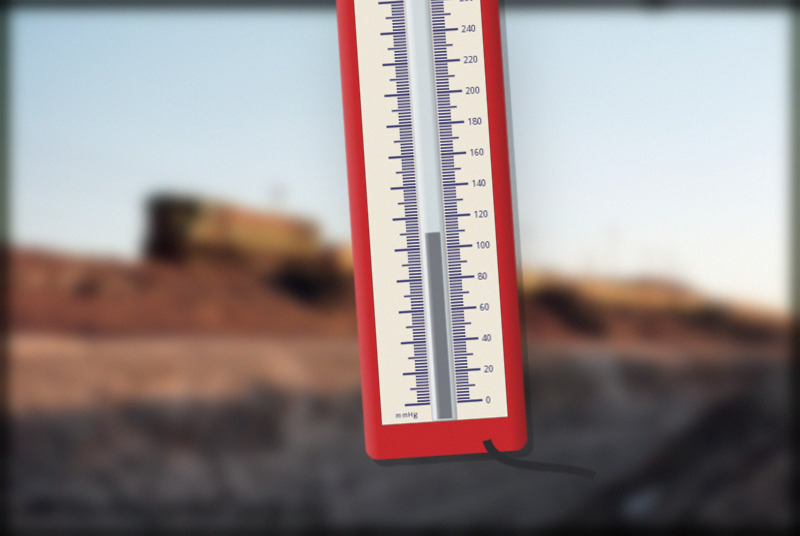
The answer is 110 mmHg
